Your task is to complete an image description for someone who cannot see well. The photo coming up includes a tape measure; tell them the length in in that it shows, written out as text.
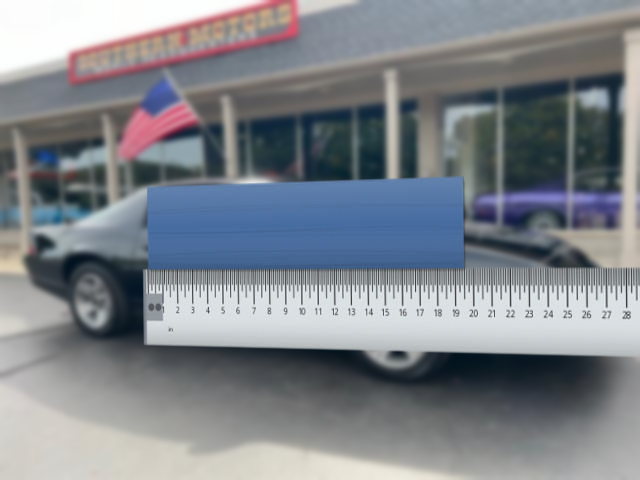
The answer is 19.5 in
